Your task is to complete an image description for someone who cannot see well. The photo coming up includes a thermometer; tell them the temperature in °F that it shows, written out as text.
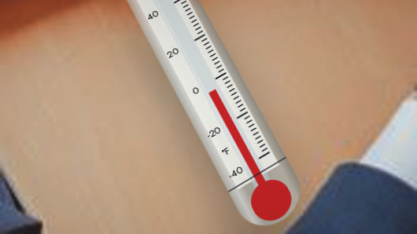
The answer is -4 °F
